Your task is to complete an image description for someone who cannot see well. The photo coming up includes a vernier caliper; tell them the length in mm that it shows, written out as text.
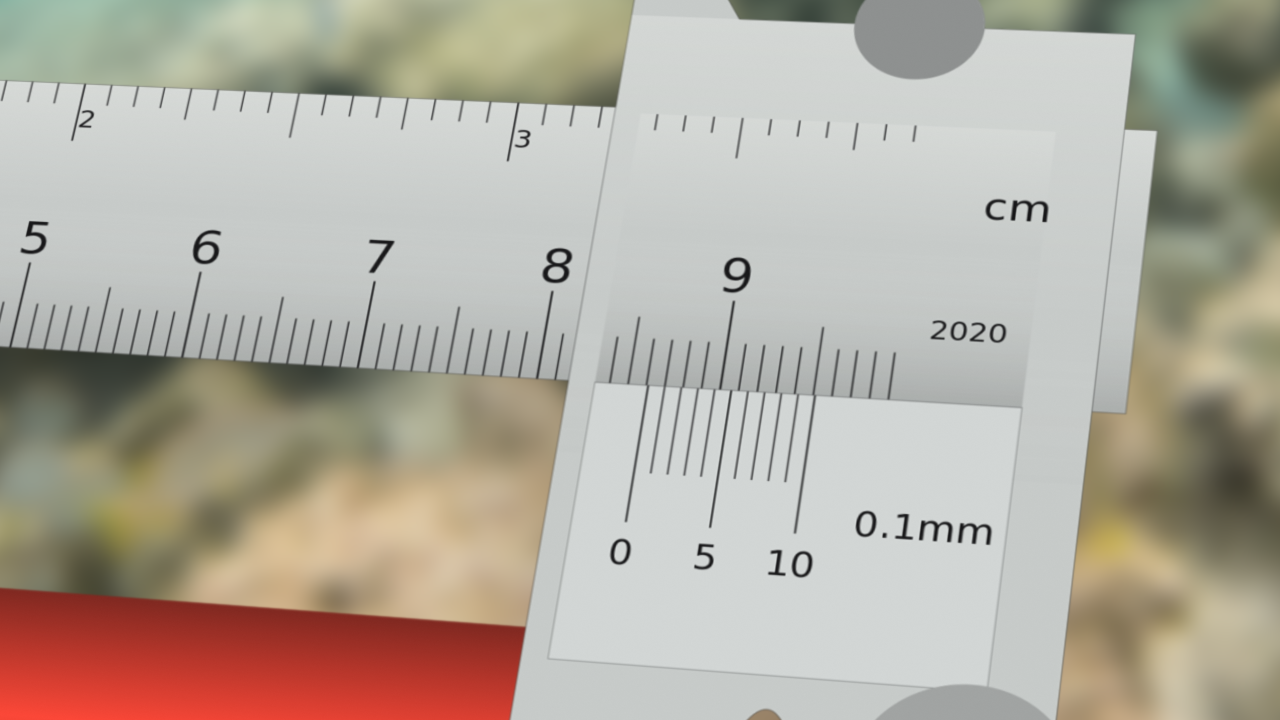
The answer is 86.1 mm
